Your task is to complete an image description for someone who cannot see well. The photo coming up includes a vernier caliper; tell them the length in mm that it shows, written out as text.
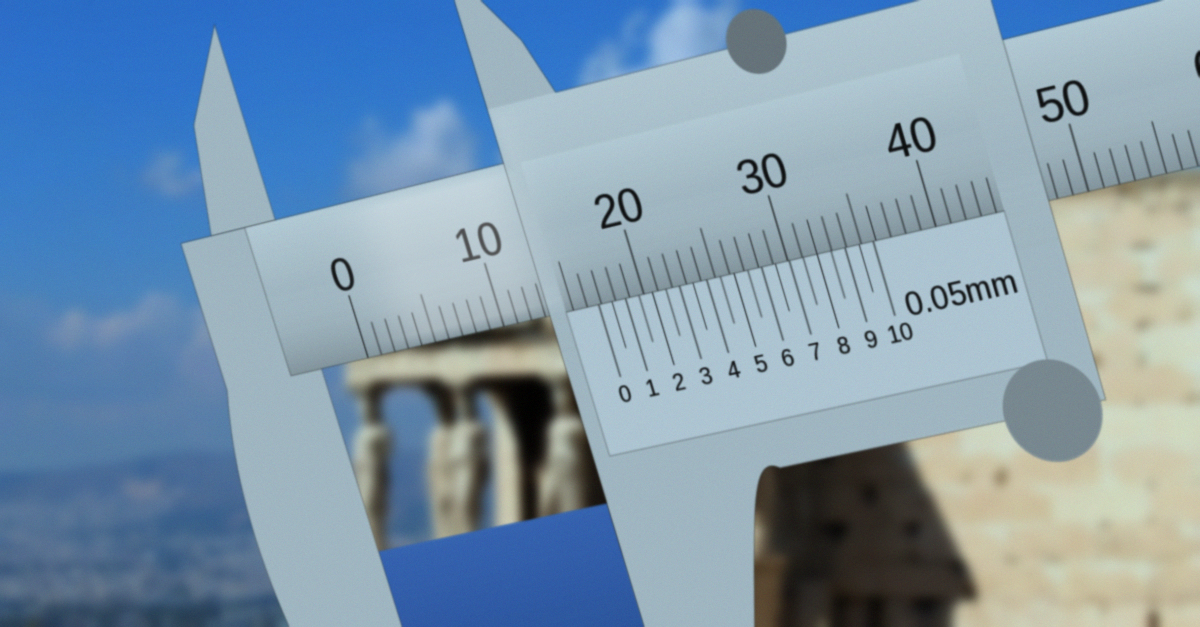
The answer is 16.8 mm
